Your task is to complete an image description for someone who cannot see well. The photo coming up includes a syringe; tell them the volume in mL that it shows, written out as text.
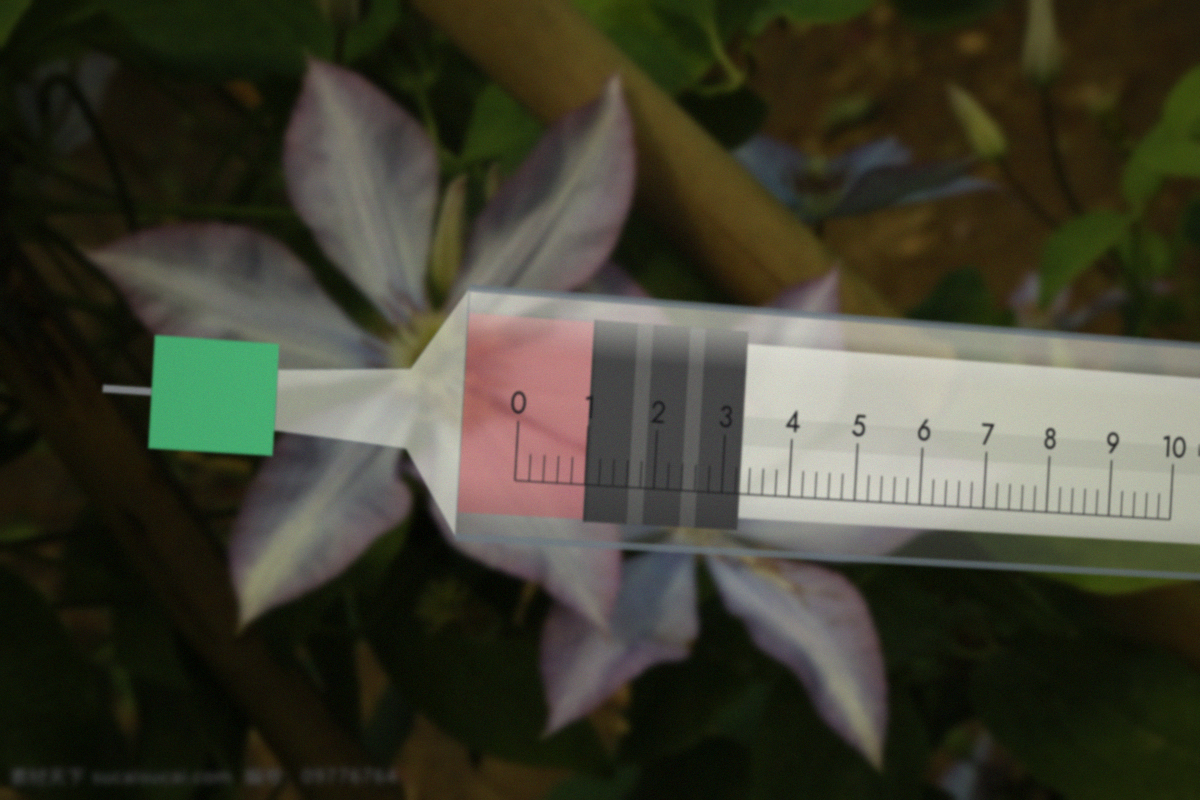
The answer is 1 mL
